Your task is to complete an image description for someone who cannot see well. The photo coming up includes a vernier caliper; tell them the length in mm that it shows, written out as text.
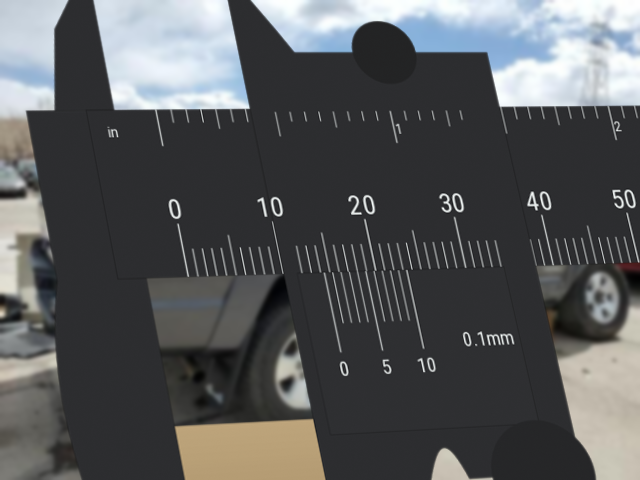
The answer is 14.4 mm
